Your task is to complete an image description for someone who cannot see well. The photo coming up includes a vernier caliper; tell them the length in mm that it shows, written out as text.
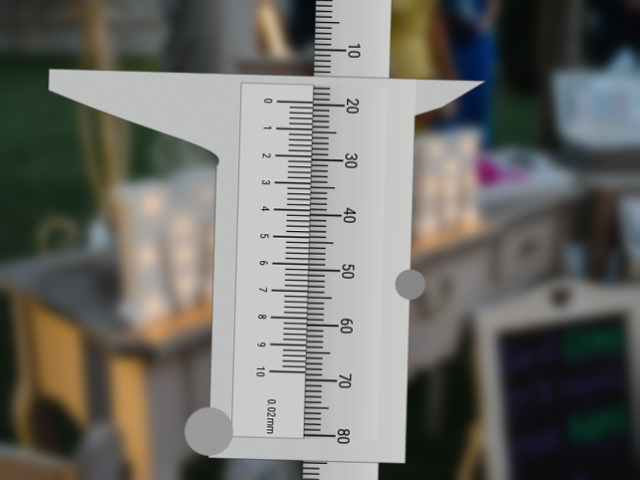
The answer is 19.6 mm
